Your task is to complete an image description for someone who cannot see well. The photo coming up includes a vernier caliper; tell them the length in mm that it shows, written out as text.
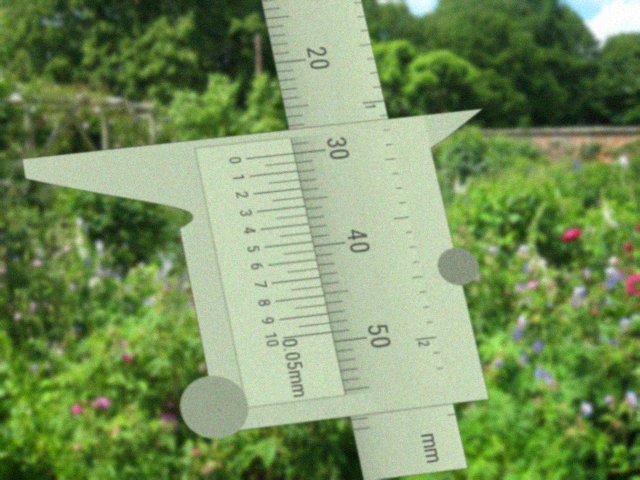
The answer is 30.0 mm
